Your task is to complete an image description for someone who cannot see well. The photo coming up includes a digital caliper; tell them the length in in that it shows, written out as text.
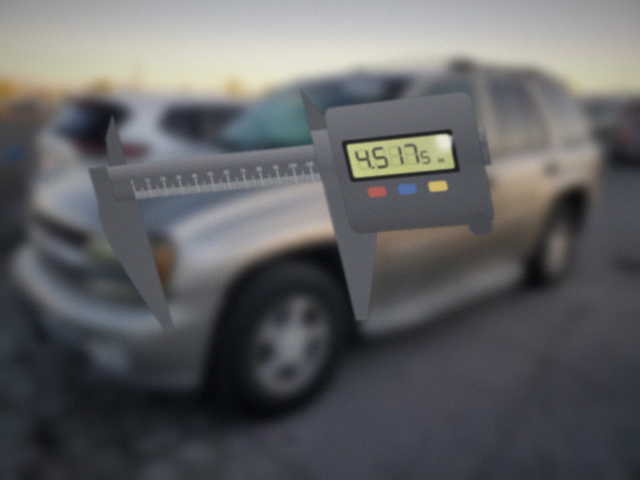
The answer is 4.5175 in
